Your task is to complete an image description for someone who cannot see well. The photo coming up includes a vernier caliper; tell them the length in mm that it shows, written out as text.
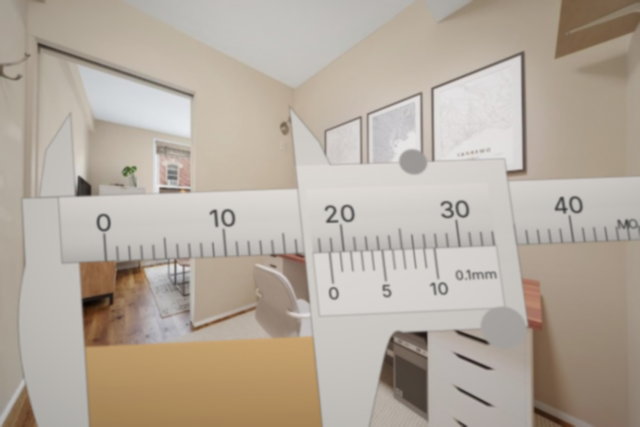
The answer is 18.8 mm
